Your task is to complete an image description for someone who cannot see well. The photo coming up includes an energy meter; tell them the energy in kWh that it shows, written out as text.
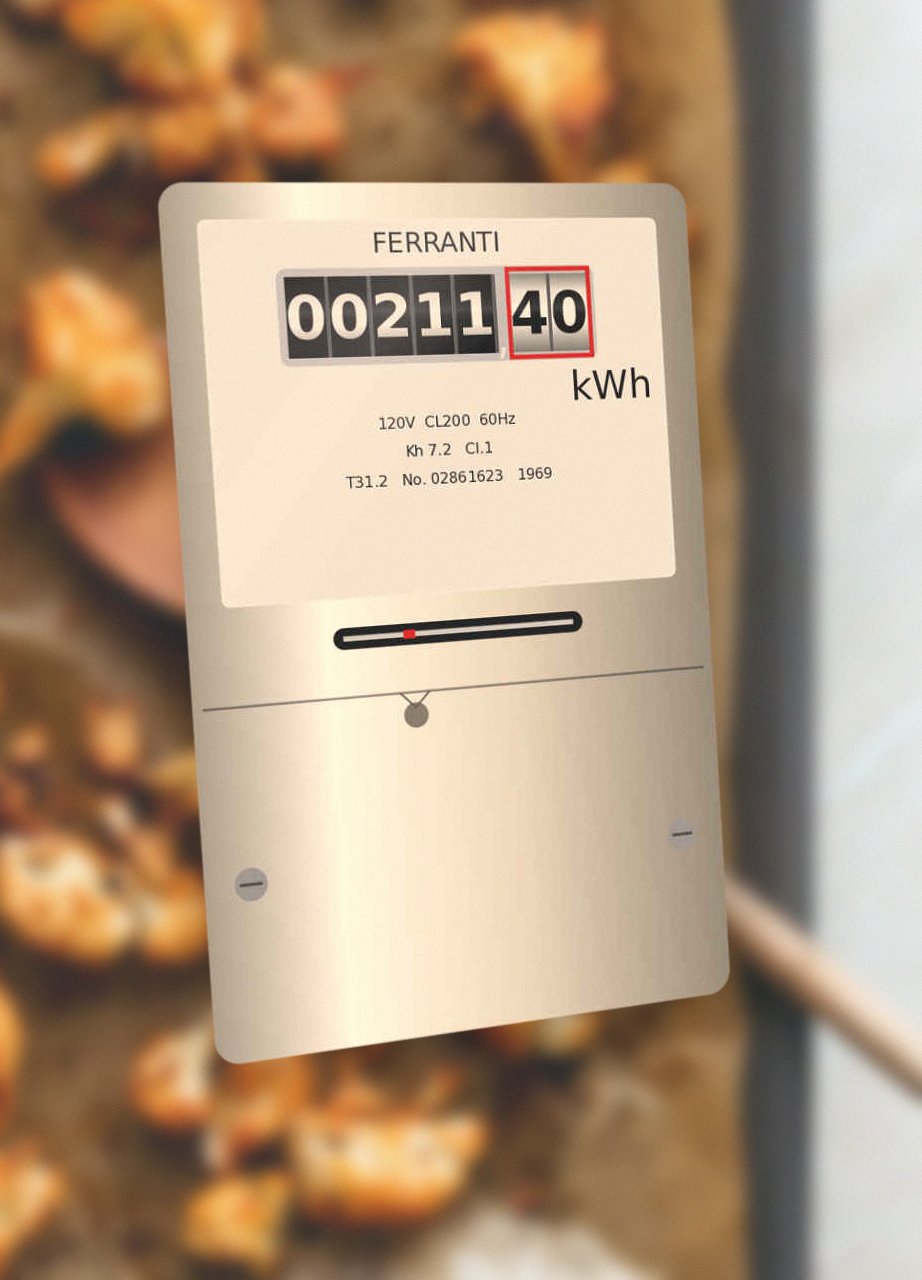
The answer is 211.40 kWh
